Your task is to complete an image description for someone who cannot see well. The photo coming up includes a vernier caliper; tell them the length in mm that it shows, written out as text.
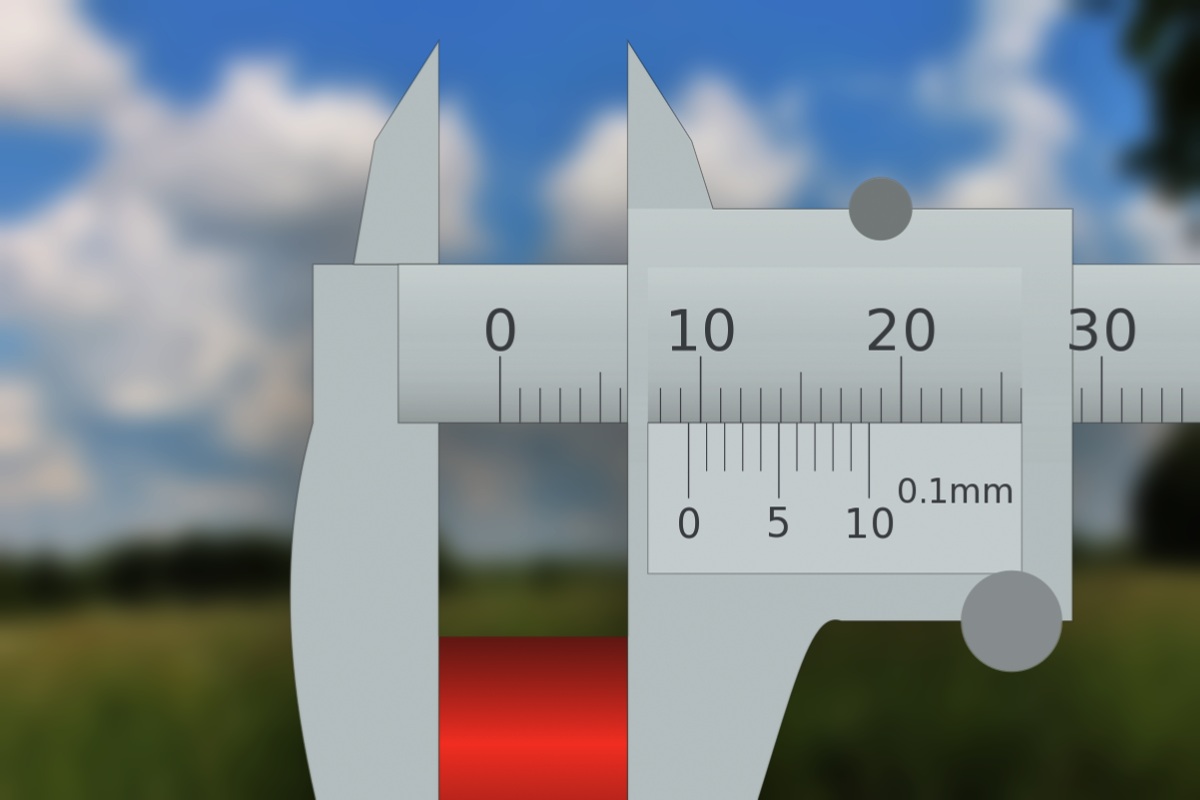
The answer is 9.4 mm
